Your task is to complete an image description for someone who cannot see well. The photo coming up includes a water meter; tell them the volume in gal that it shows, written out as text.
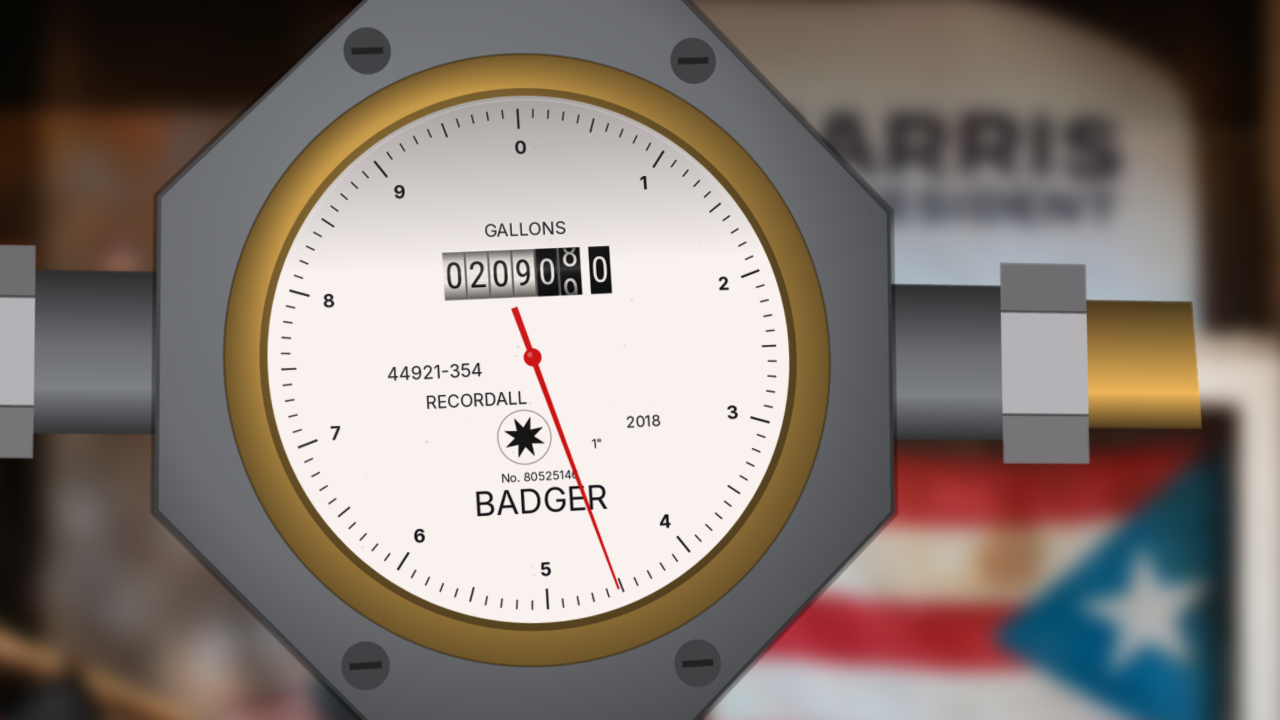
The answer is 209084.5 gal
